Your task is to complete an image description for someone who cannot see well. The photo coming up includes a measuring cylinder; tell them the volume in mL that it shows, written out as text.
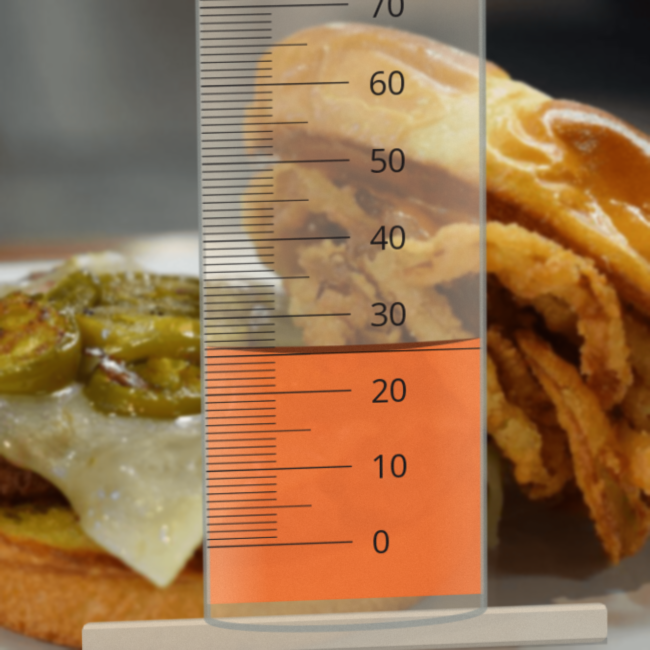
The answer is 25 mL
